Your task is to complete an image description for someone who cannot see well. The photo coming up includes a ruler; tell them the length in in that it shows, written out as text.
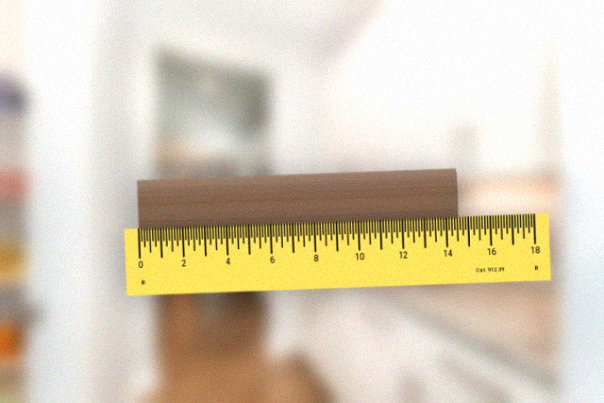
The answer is 14.5 in
